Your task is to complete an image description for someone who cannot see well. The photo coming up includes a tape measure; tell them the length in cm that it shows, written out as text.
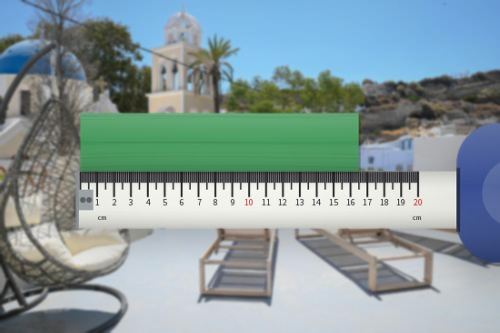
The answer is 16.5 cm
